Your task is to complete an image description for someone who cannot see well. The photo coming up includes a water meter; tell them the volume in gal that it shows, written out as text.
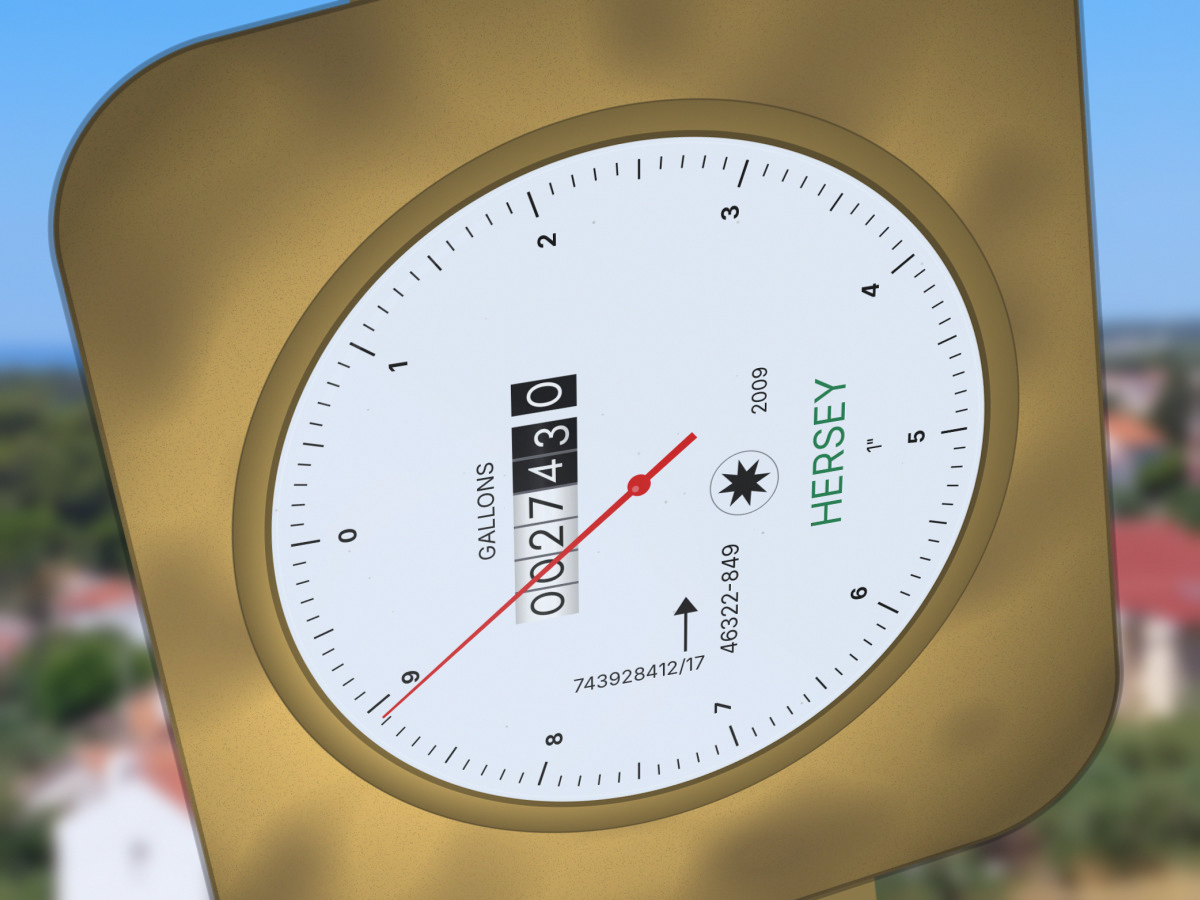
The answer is 27428.9 gal
